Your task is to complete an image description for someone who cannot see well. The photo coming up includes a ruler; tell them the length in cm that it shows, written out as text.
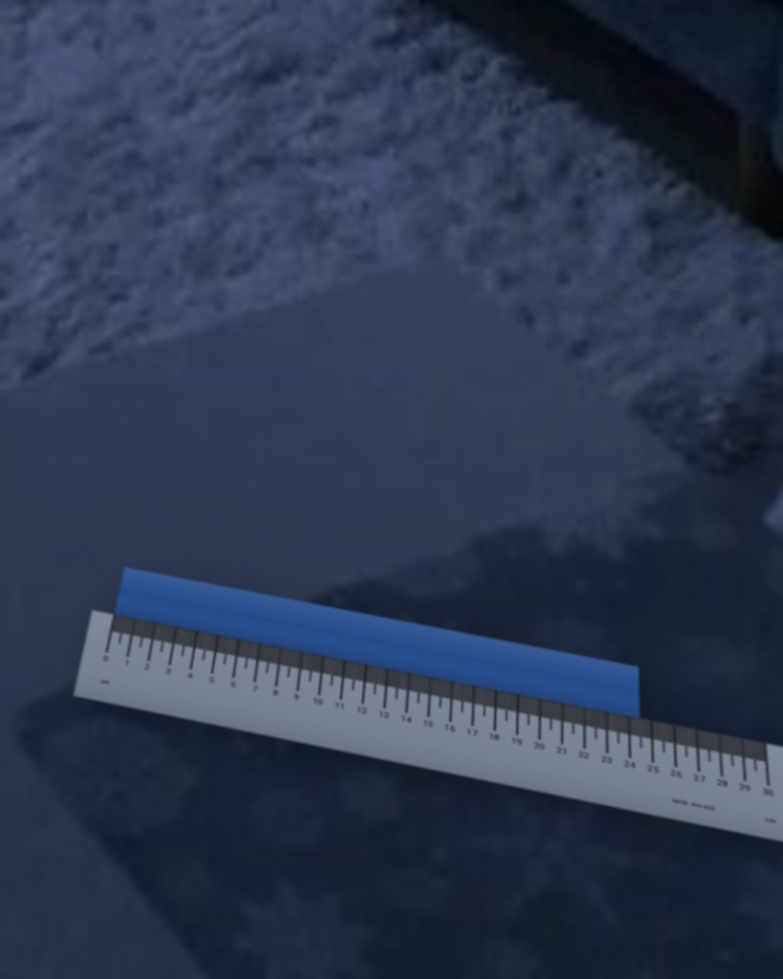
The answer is 24.5 cm
